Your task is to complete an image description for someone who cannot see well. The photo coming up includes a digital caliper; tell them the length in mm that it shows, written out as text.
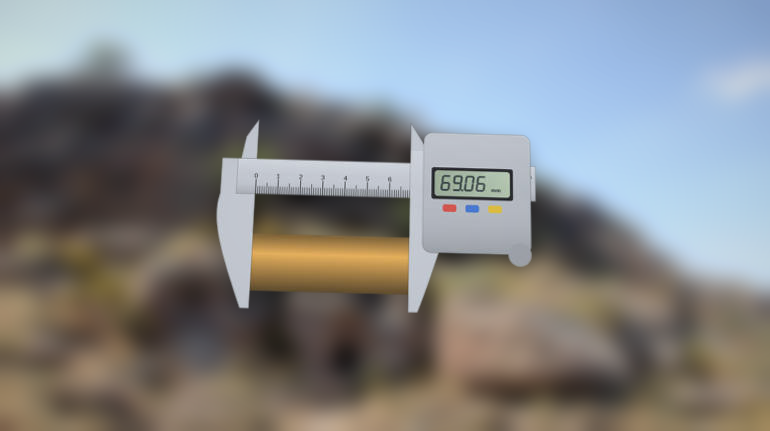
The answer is 69.06 mm
